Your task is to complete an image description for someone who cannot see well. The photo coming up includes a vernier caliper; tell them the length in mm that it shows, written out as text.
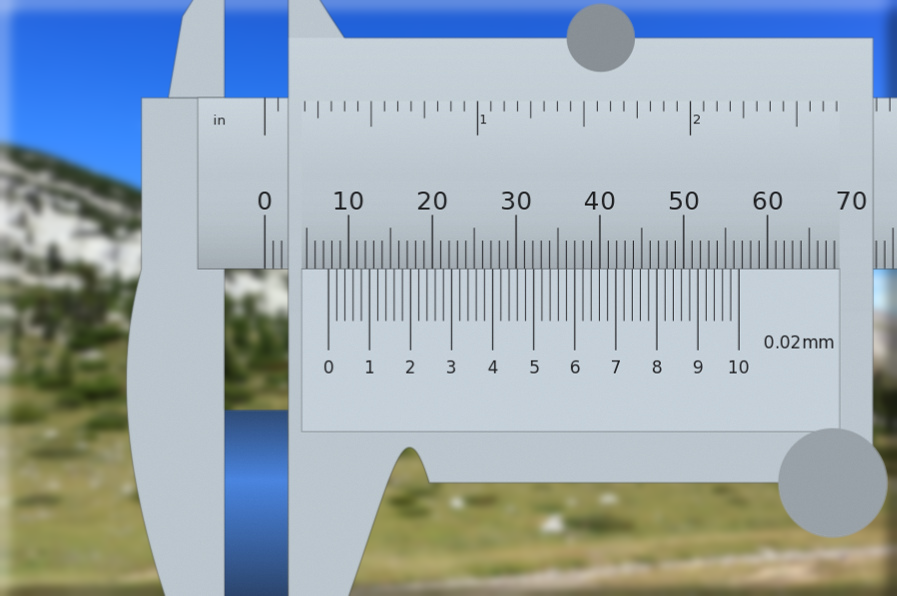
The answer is 7.6 mm
